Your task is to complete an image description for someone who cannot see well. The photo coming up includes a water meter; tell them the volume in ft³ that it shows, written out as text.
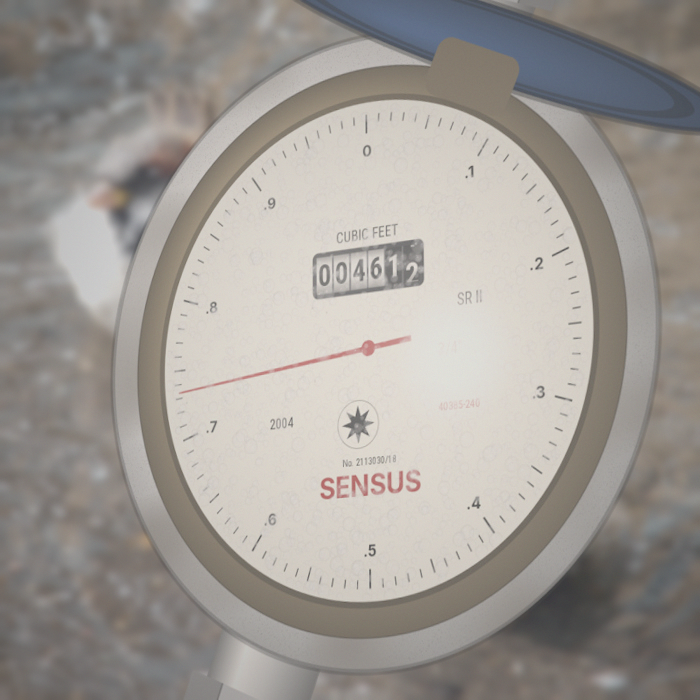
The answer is 4611.73 ft³
